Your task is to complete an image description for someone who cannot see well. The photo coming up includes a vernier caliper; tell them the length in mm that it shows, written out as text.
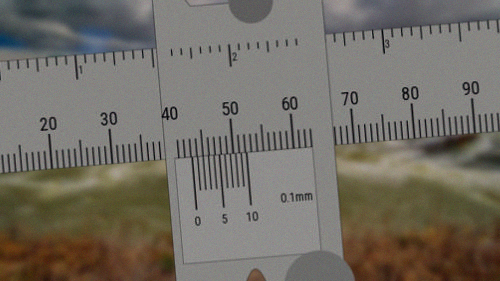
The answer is 43.2 mm
